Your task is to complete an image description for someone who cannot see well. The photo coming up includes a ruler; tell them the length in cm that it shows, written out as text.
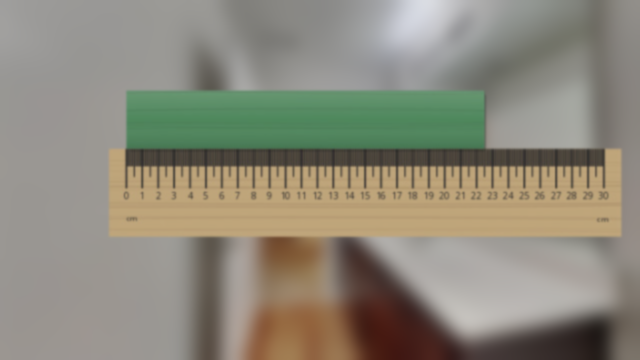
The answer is 22.5 cm
